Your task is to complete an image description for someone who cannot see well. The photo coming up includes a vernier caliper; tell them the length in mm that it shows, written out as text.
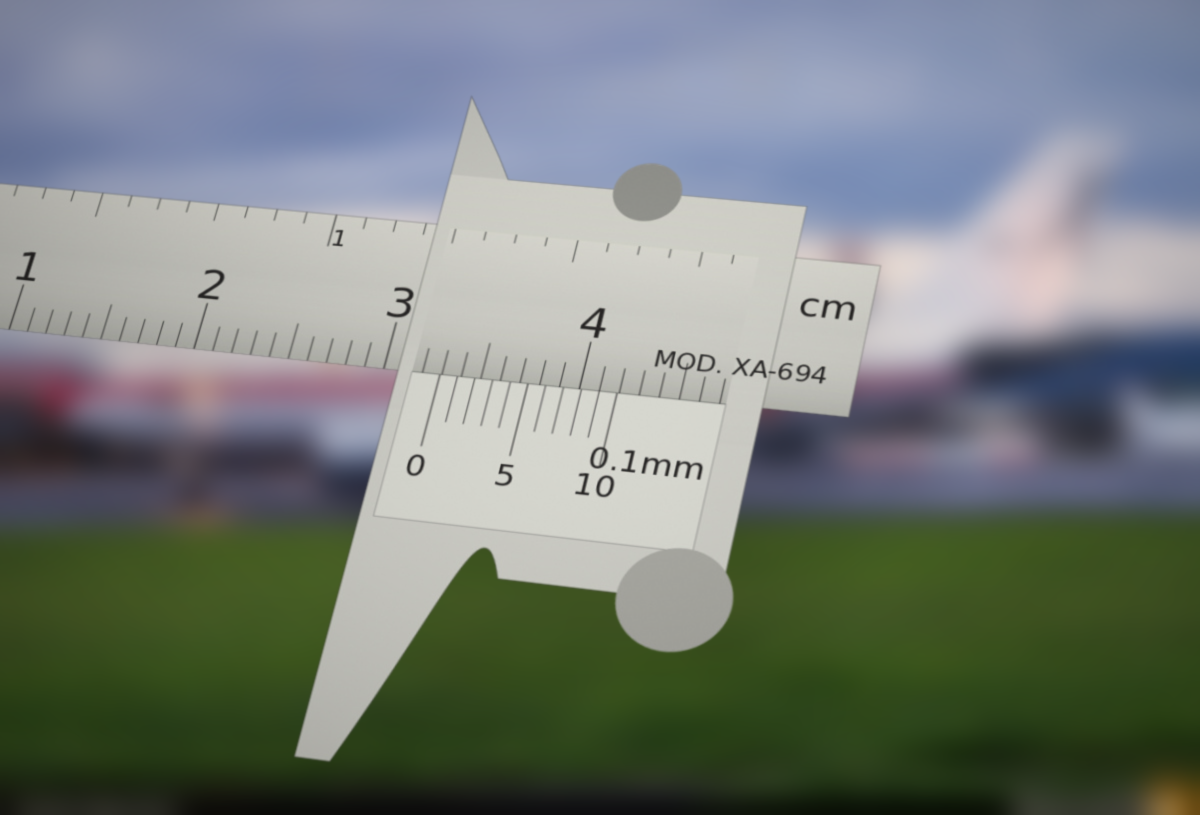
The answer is 32.9 mm
